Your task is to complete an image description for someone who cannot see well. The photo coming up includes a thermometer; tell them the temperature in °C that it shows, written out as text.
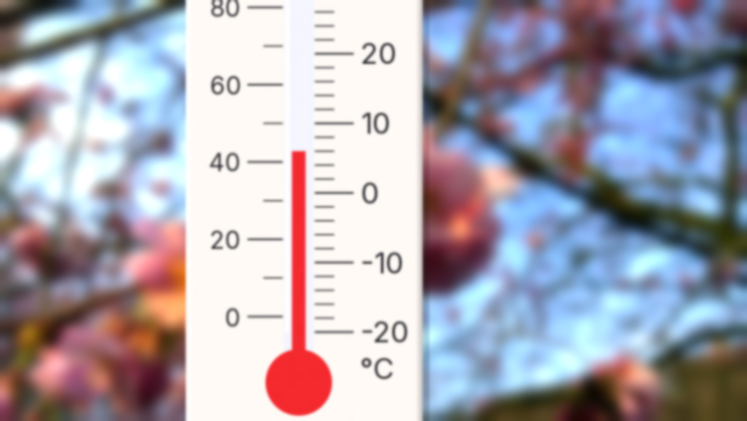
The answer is 6 °C
